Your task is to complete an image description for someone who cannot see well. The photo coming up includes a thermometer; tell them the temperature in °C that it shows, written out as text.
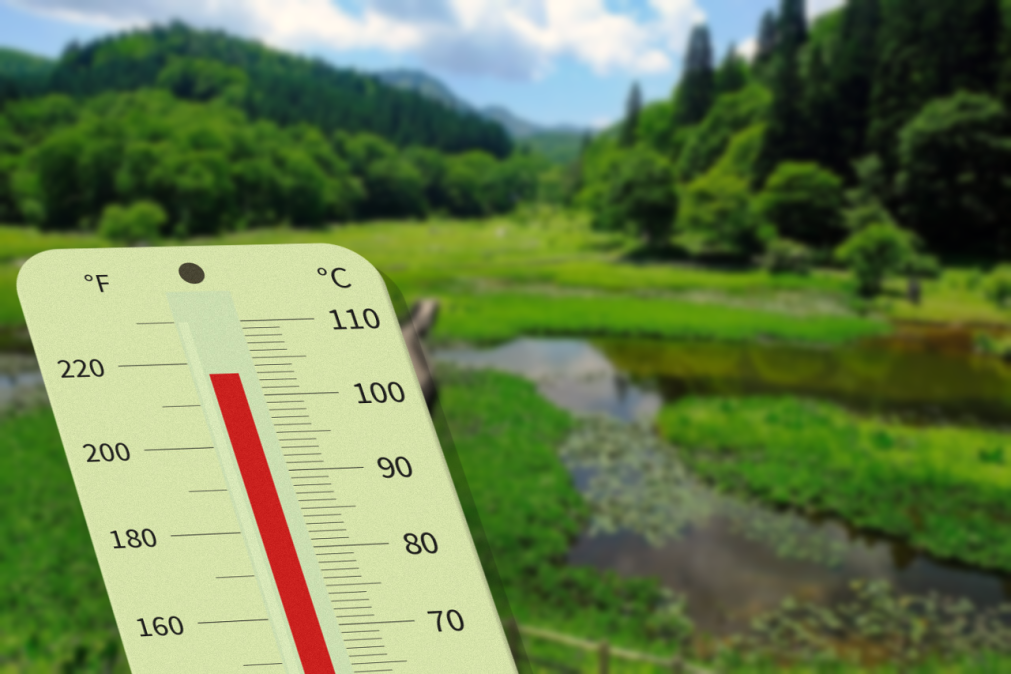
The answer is 103 °C
